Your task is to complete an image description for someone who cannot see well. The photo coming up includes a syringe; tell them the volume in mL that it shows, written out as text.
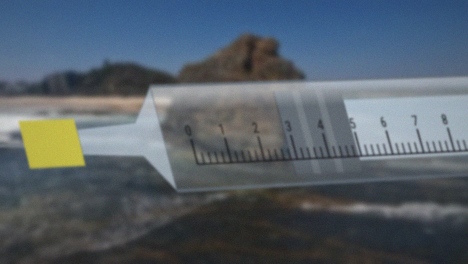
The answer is 2.8 mL
